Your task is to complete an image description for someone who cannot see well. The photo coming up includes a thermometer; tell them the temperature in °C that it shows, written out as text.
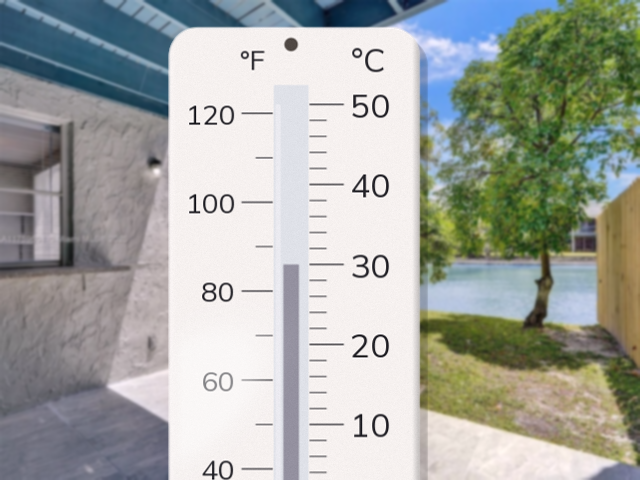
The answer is 30 °C
